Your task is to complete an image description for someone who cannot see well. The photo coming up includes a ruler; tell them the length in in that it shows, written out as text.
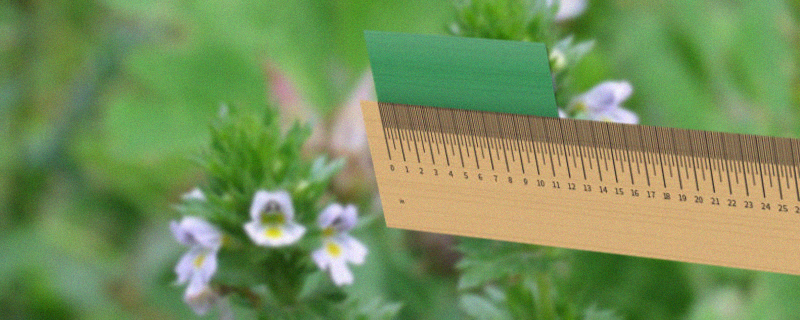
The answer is 12 in
